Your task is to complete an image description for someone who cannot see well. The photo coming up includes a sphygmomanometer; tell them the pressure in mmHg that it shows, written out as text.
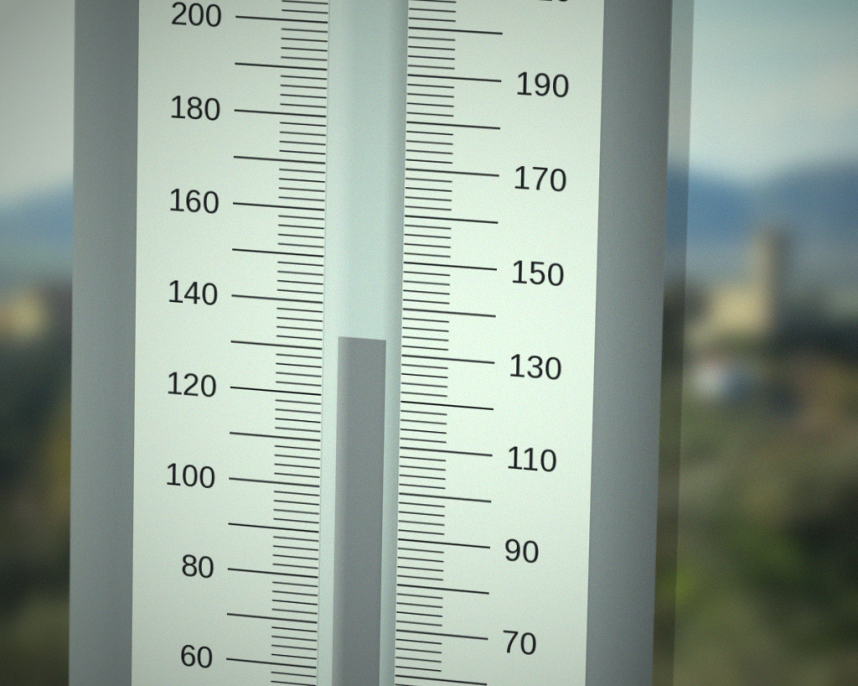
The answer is 133 mmHg
